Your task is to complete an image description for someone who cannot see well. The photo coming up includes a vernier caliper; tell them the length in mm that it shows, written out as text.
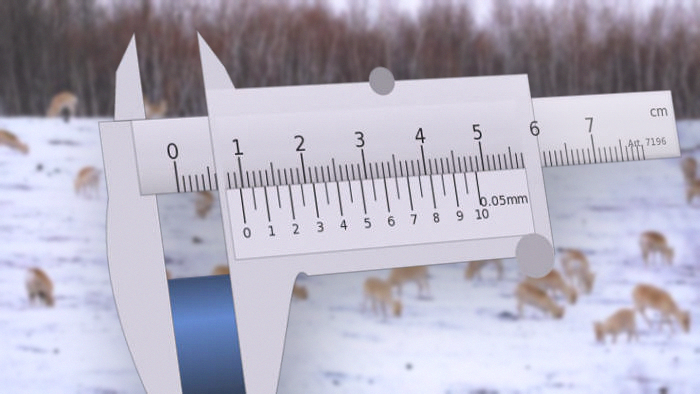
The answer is 9.6 mm
